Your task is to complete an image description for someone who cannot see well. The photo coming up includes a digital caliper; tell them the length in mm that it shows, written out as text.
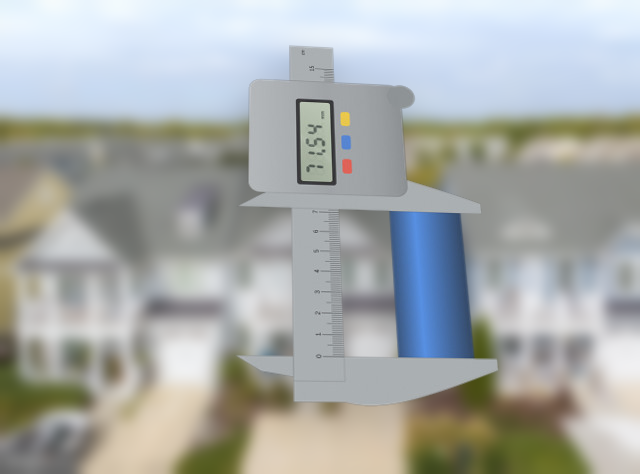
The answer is 71.54 mm
